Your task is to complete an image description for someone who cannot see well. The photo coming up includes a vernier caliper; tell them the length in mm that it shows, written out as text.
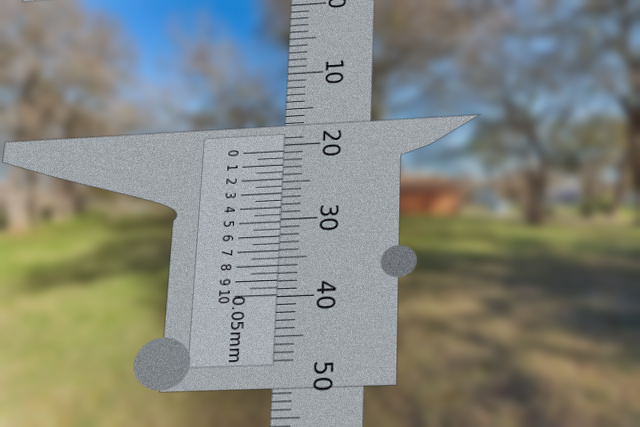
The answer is 20.8 mm
